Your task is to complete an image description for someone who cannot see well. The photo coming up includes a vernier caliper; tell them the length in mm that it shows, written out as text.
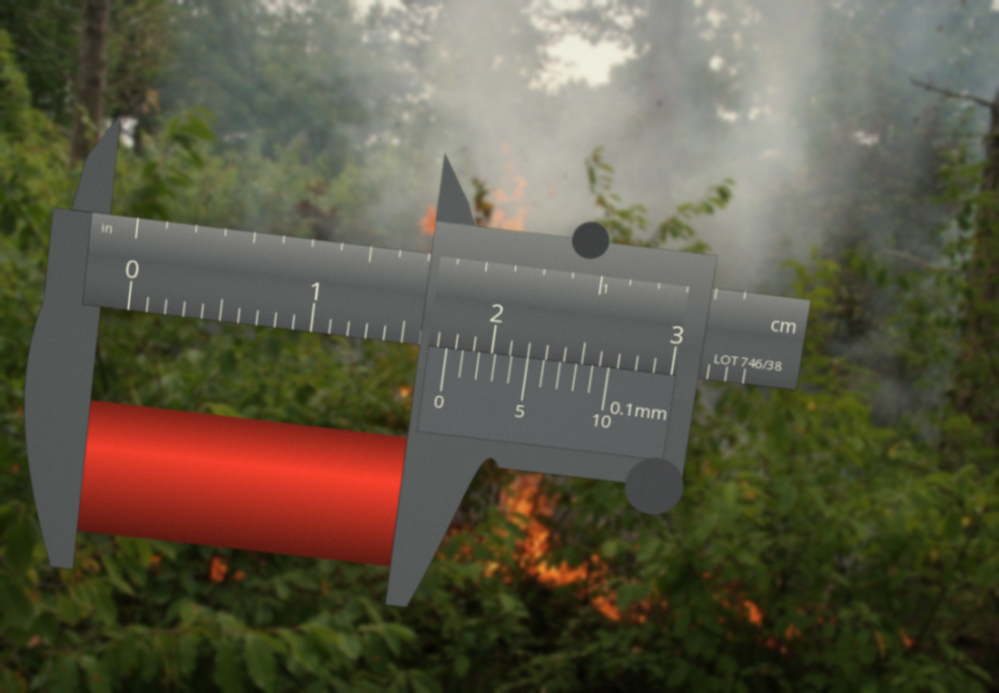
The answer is 17.5 mm
